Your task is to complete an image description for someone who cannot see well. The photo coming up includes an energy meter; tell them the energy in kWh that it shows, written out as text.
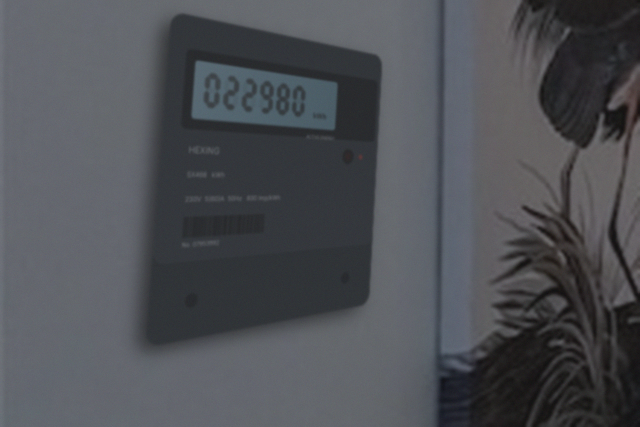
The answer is 22980 kWh
